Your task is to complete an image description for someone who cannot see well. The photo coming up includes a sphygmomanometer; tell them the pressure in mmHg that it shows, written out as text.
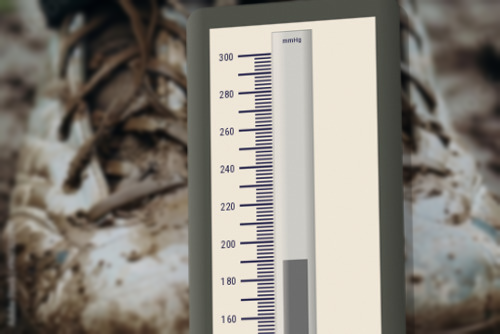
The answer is 190 mmHg
